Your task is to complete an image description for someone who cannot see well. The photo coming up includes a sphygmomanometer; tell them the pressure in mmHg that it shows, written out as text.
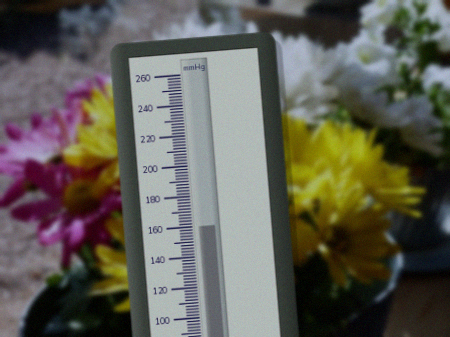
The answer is 160 mmHg
